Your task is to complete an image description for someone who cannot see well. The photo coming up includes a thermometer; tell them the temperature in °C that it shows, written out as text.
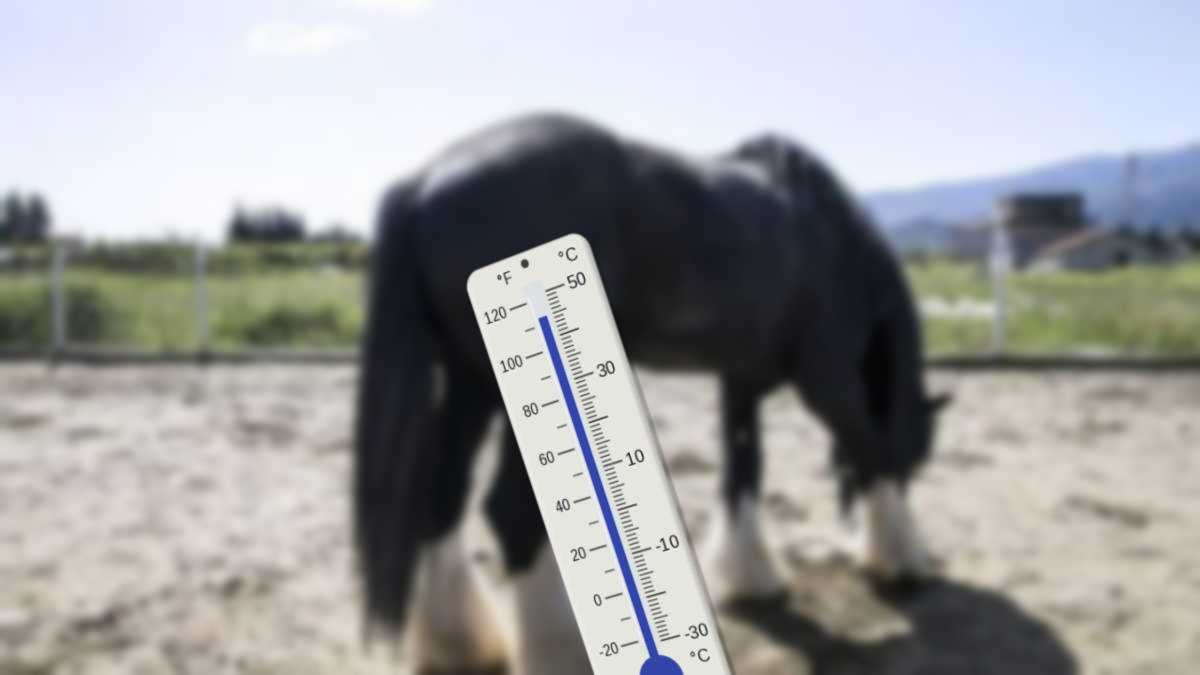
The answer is 45 °C
